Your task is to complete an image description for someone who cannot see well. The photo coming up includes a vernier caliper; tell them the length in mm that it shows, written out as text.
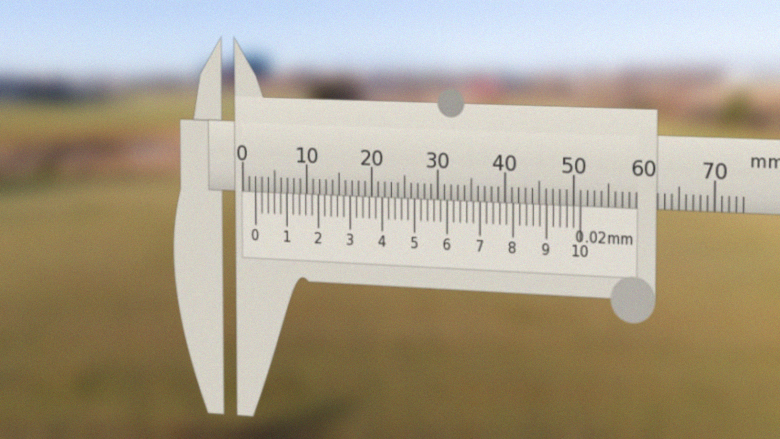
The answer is 2.0 mm
